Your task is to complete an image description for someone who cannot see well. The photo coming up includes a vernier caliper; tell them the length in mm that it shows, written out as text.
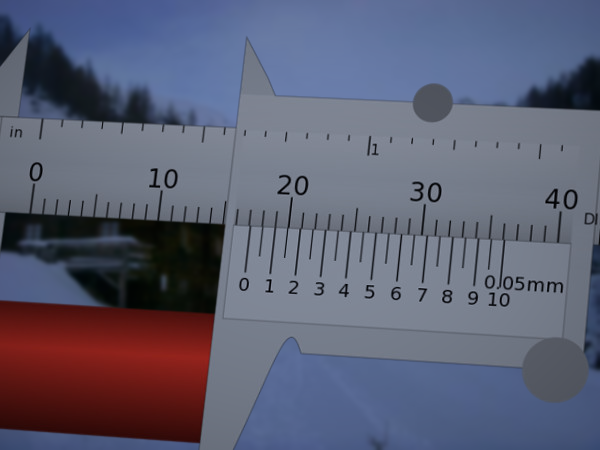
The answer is 17.1 mm
